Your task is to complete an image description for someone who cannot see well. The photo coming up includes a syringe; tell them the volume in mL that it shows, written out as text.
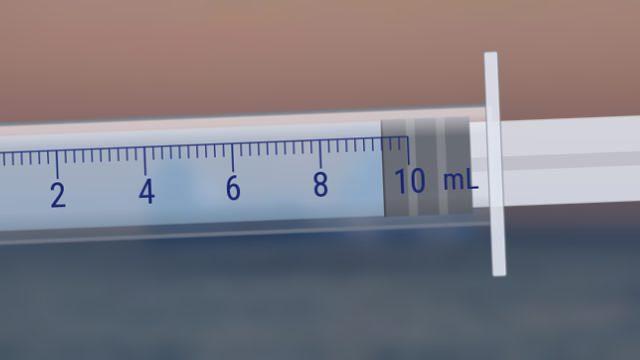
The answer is 9.4 mL
